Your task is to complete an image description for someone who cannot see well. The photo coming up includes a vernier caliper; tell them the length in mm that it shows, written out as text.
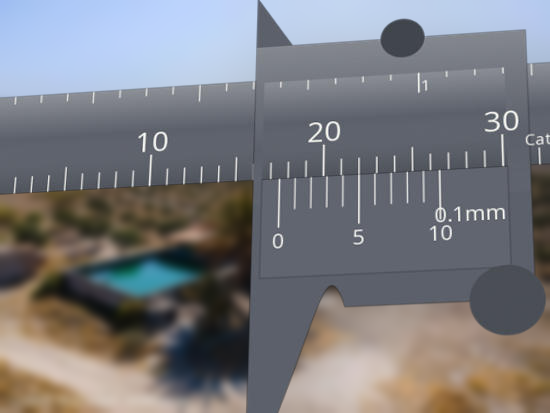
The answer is 17.5 mm
